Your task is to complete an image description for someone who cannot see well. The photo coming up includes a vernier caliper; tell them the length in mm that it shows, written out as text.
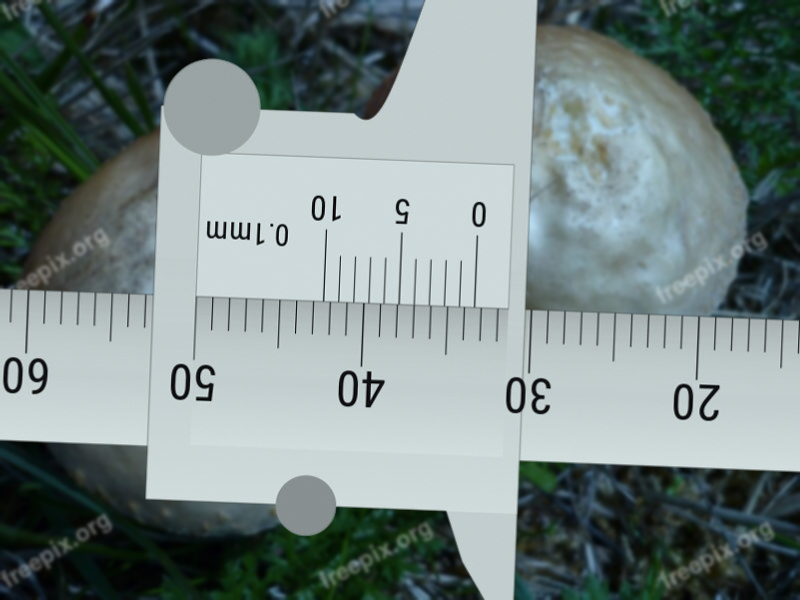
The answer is 33.4 mm
